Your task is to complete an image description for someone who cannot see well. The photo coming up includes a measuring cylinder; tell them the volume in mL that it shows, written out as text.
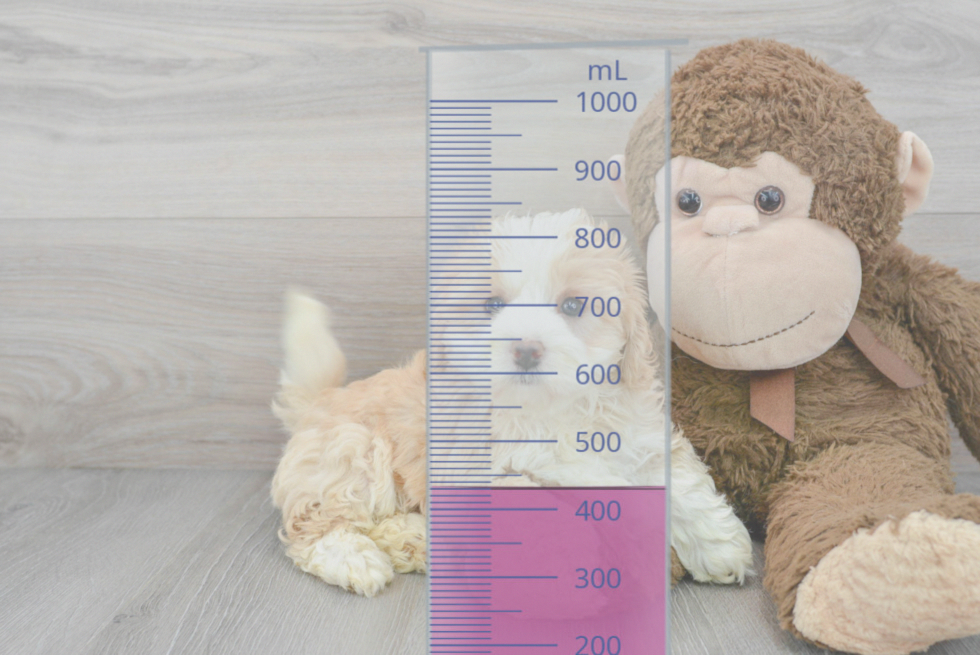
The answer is 430 mL
